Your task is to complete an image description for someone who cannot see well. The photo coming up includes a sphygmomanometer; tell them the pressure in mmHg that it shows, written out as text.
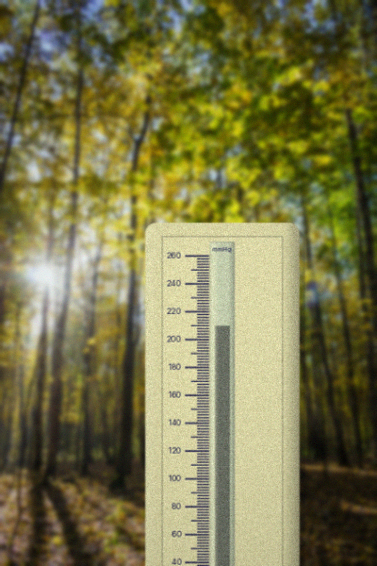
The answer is 210 mmHg
